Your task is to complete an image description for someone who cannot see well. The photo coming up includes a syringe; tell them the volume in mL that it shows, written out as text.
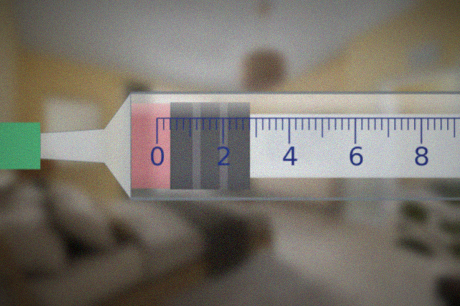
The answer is 0.4 mL
